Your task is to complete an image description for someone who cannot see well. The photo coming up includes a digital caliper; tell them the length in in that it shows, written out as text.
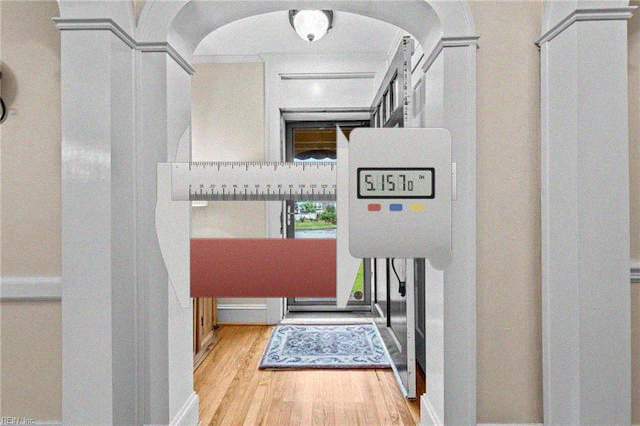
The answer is 5.1570 in
